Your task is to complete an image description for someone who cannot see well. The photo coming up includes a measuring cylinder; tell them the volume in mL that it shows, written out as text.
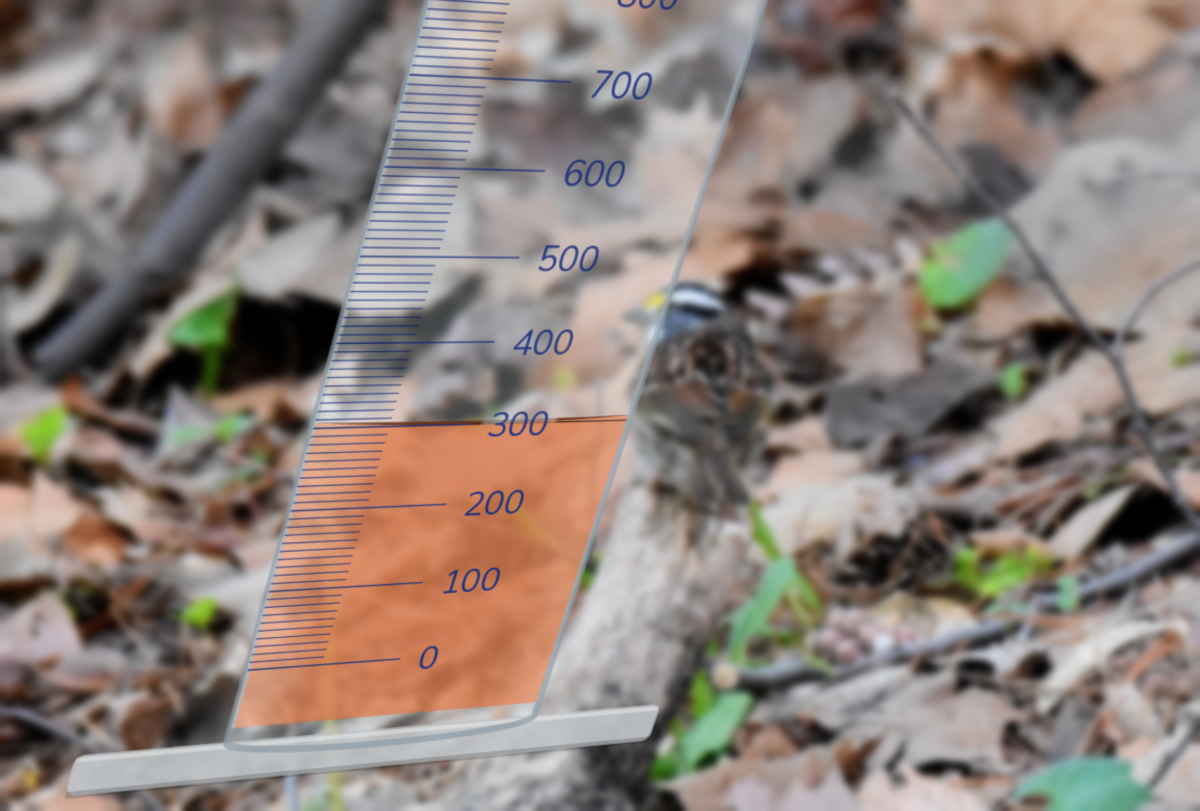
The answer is 300 mL
